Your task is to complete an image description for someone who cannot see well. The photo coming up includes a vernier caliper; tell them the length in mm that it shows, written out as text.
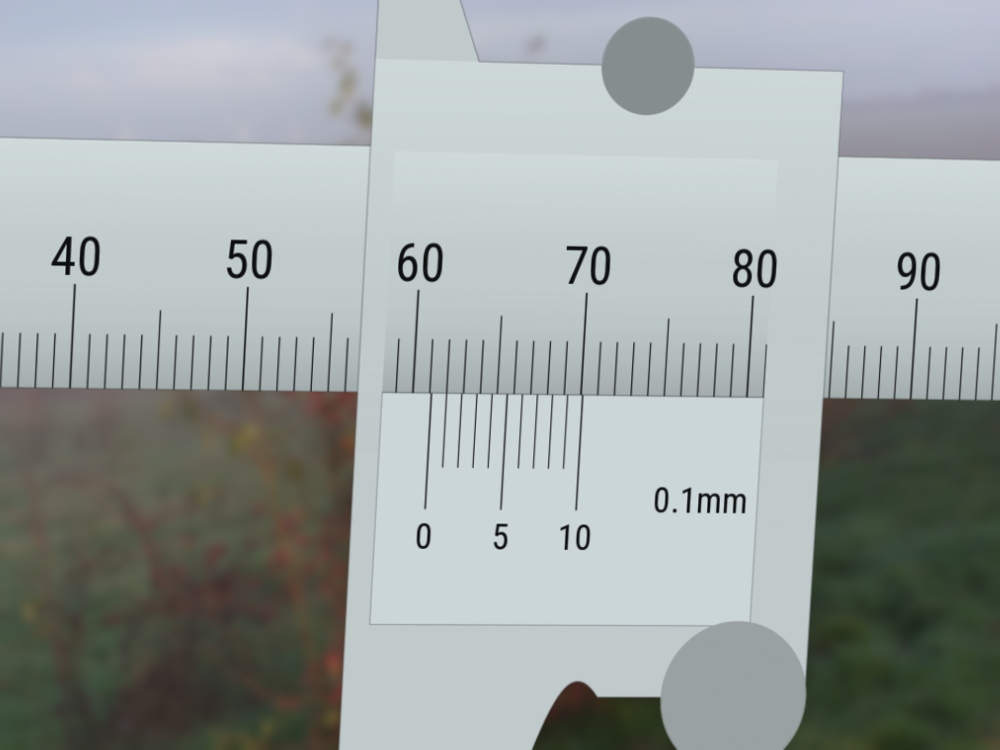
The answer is 61.1 mm
